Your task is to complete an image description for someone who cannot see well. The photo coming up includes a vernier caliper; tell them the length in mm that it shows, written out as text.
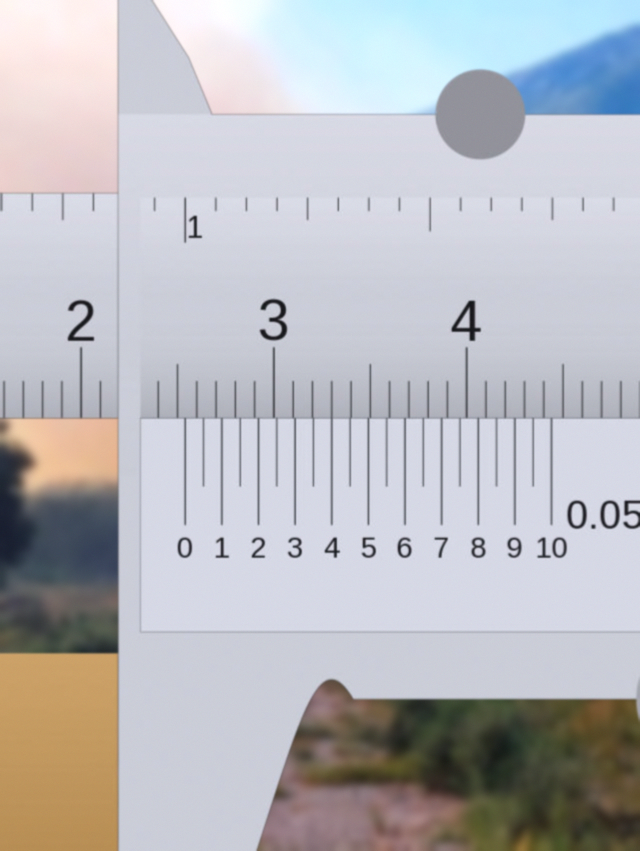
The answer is 25.4 mm
